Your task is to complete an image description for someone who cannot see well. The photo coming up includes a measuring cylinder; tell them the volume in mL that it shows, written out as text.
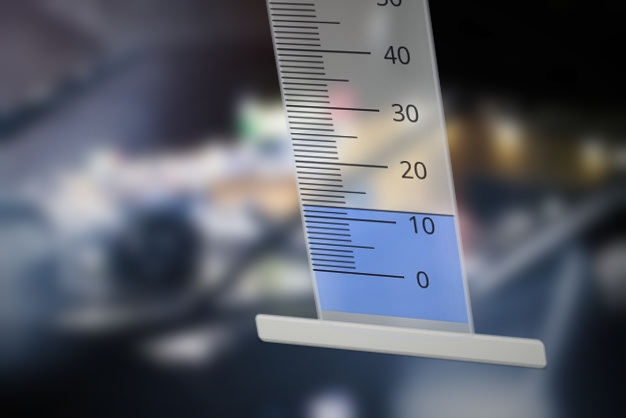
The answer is 12 mL
